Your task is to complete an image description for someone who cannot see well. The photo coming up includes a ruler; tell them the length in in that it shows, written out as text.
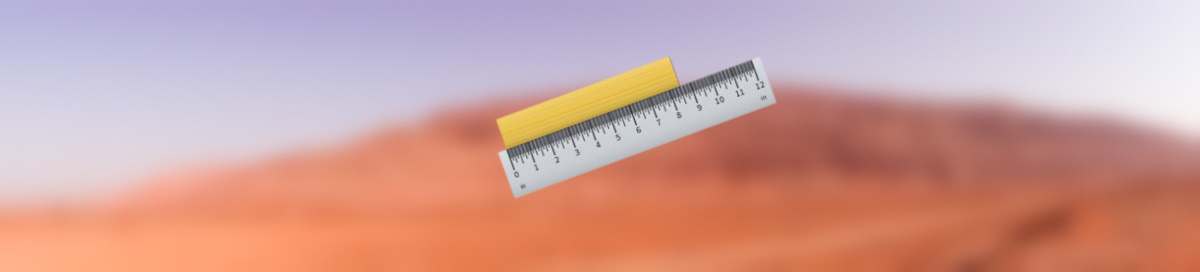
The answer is 8.5 in
